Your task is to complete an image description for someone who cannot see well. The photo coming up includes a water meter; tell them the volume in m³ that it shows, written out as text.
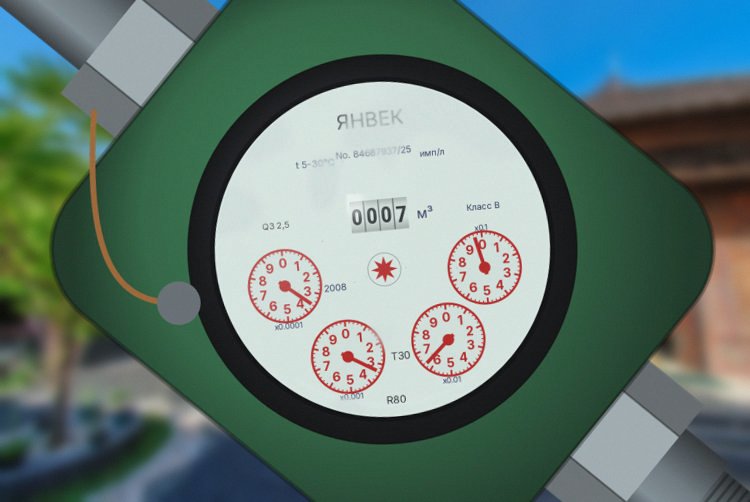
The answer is 6.9633 m³
